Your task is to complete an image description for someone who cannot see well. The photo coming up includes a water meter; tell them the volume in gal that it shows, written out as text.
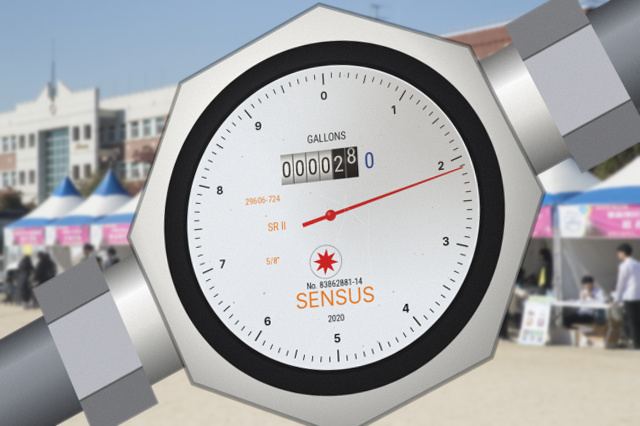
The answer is 282.1 gal
